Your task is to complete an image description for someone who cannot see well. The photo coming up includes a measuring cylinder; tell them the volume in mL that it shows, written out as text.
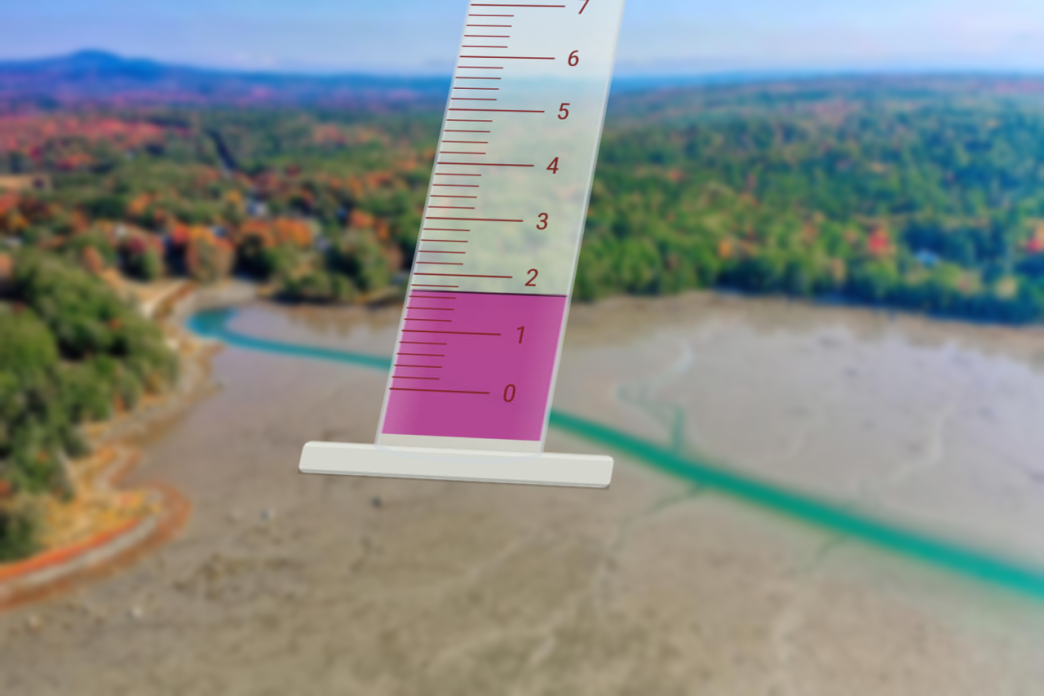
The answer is 1.7 mL
